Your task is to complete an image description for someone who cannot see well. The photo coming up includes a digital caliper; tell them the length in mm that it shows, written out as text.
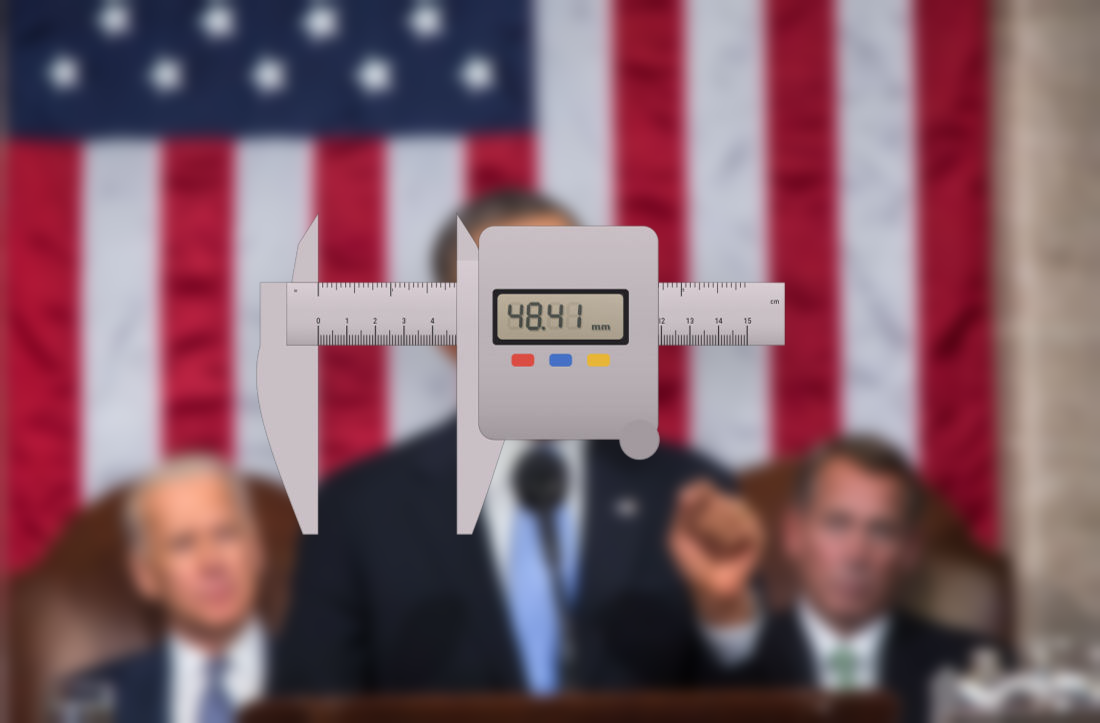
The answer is 48.41 mm
